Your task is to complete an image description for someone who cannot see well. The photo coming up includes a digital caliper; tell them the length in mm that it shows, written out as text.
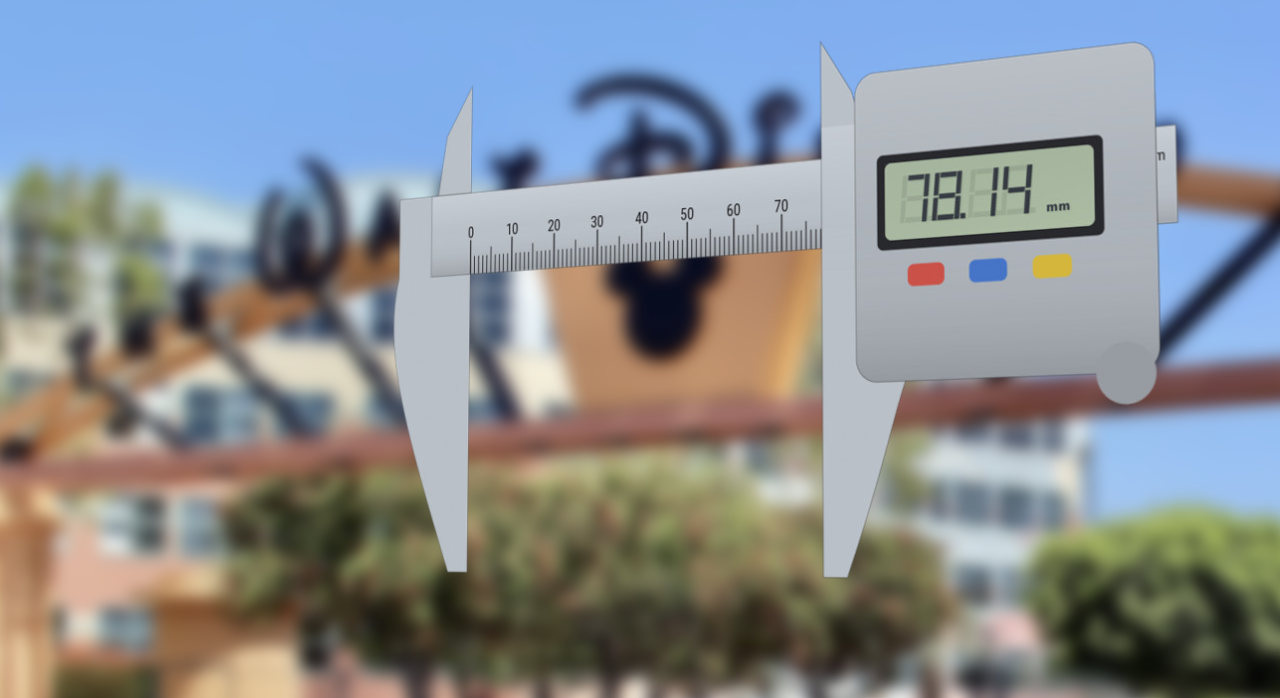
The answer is 78.14 mm
